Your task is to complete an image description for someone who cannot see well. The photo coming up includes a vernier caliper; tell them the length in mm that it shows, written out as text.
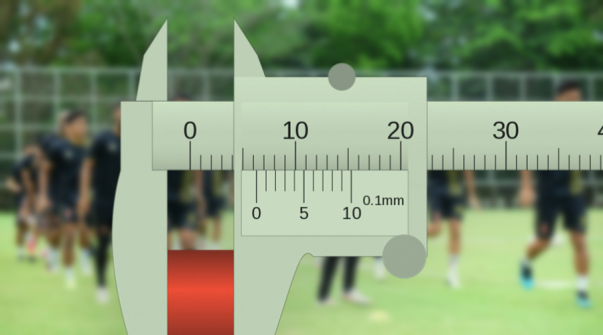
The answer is 6.3 mm
